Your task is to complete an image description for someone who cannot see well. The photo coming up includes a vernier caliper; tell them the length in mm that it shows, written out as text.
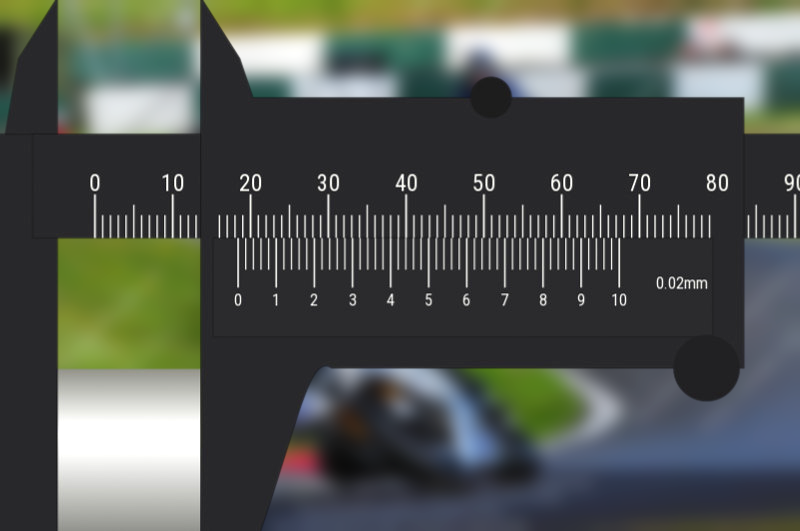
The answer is 18.4 mm
